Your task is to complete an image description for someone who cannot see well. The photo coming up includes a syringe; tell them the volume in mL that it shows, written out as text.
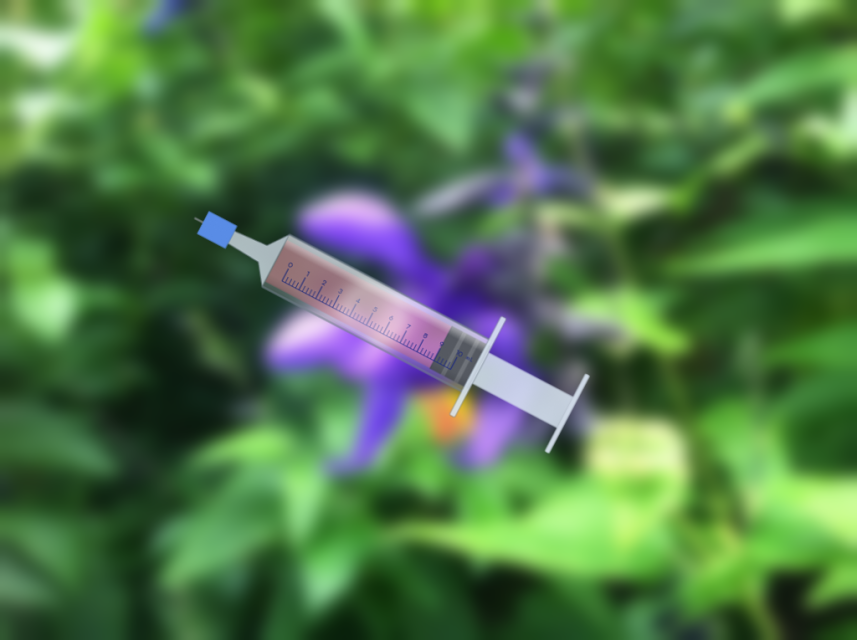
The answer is 9 mL
